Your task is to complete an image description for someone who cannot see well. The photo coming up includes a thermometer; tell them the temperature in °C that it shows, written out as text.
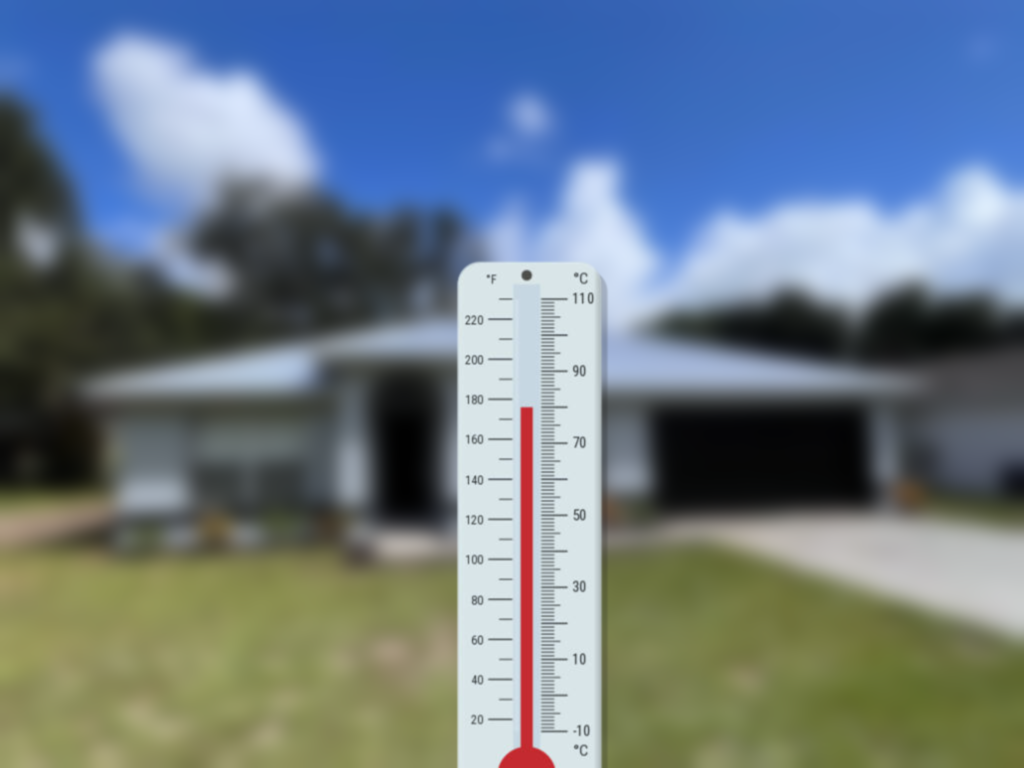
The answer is 80 °C
